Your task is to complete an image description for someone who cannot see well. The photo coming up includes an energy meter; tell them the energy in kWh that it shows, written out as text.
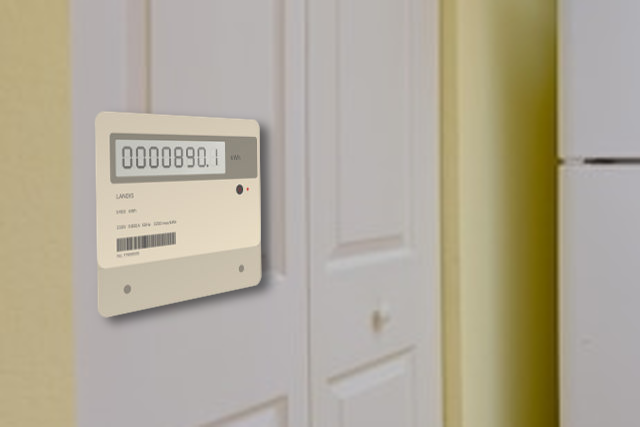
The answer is 890.1 kWh
